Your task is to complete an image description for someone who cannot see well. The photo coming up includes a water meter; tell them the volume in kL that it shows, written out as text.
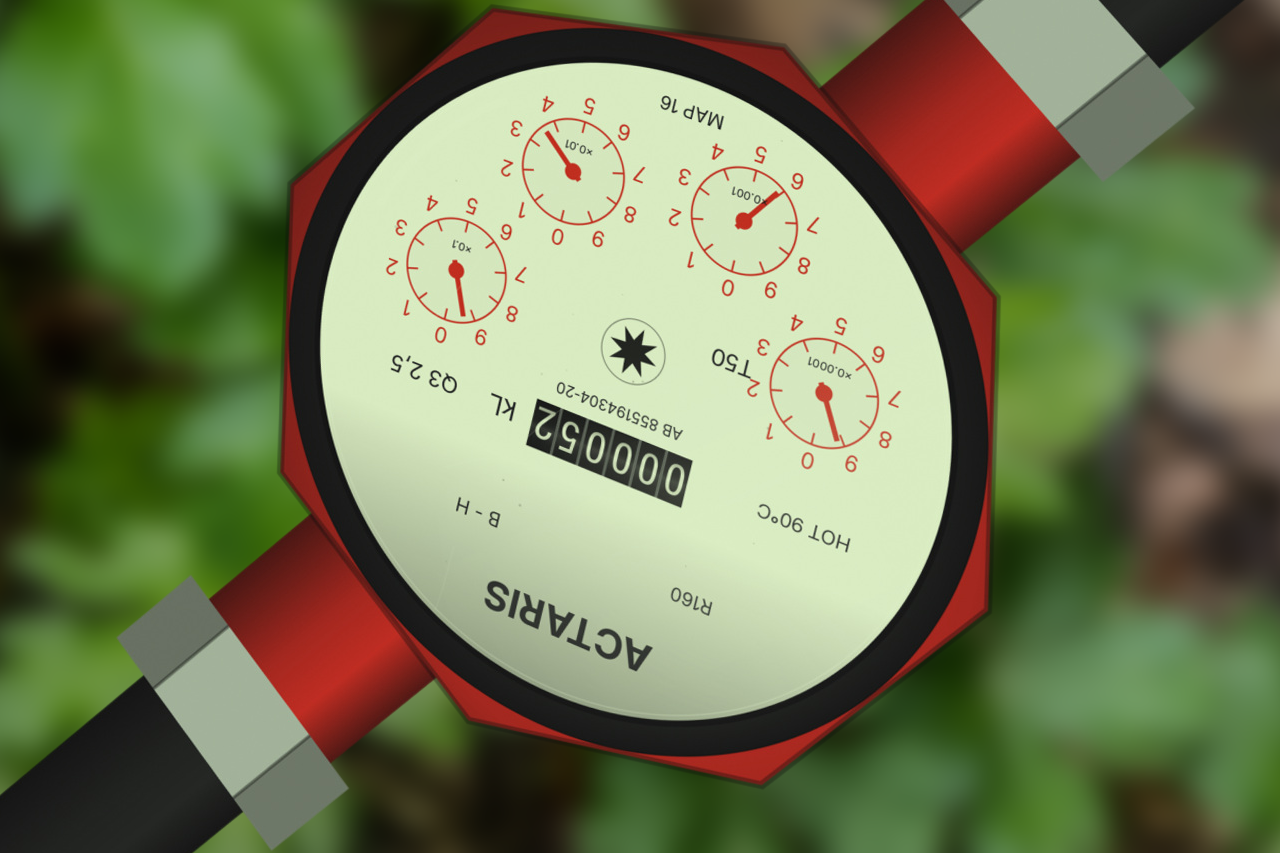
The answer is 51.9359 kL
